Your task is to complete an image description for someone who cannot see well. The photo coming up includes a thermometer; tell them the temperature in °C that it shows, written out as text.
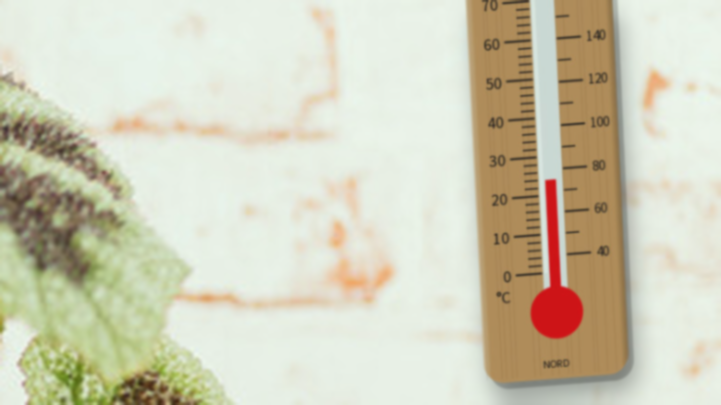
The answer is 24 °C
